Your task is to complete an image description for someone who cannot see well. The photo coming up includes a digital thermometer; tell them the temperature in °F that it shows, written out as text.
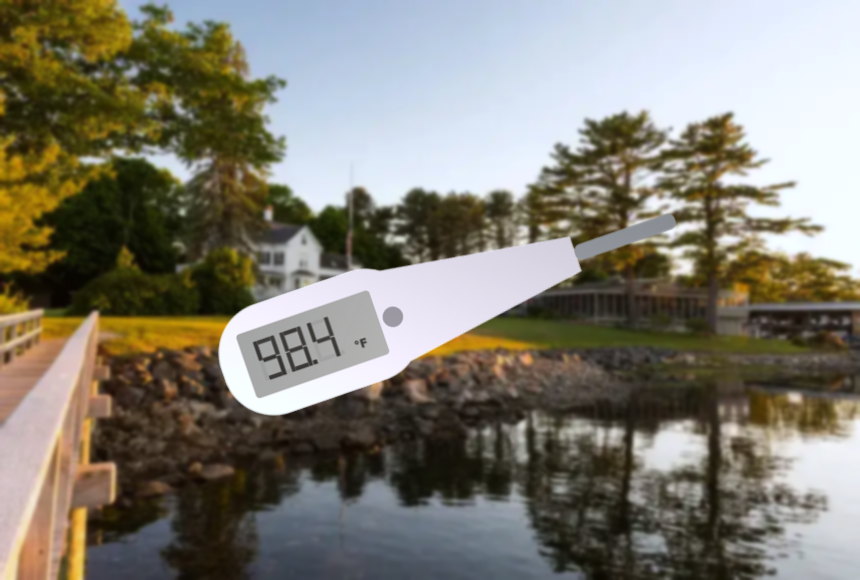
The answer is 98.4 °F
